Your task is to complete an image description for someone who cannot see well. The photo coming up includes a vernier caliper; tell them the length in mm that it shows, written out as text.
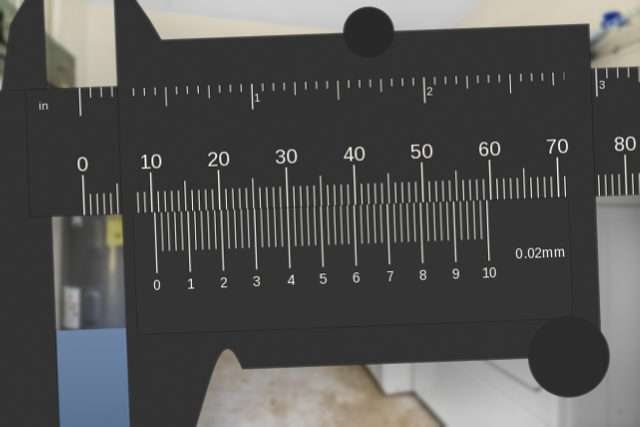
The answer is 10.4 mm
